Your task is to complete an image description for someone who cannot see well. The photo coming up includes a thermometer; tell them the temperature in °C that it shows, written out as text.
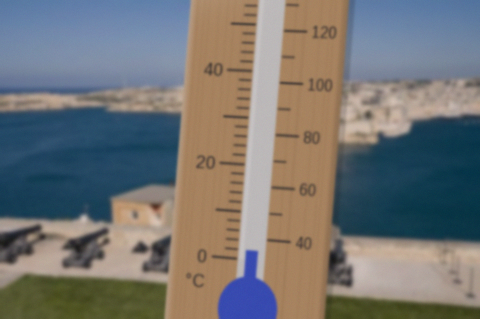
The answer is 2 °C
